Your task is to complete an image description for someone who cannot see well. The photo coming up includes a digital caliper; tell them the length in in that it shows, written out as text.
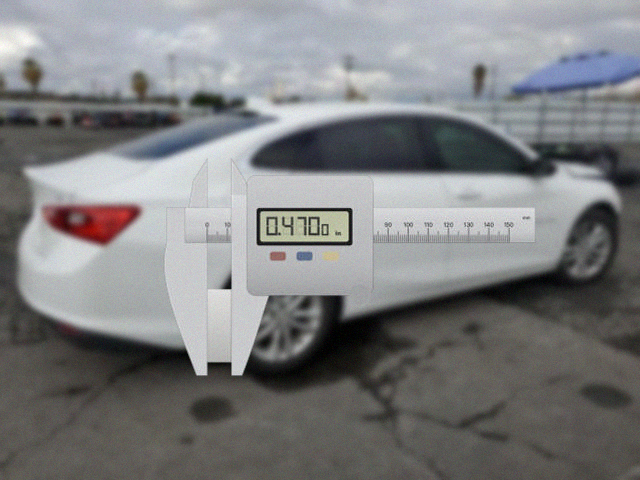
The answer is 0.4700 in
